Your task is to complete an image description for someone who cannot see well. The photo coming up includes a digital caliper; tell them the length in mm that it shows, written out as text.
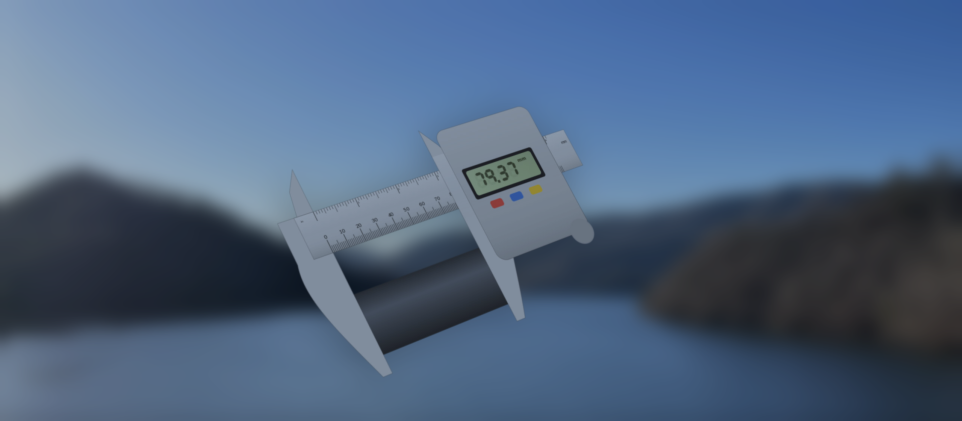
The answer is 79.37 mm
